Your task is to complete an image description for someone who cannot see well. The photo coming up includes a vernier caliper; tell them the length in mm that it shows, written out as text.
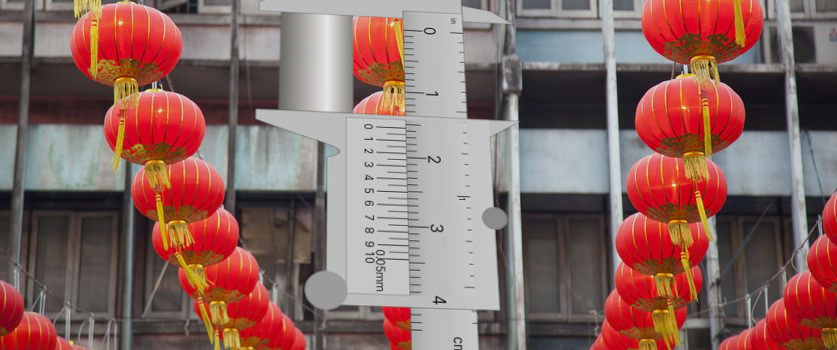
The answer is 15.6 mm
